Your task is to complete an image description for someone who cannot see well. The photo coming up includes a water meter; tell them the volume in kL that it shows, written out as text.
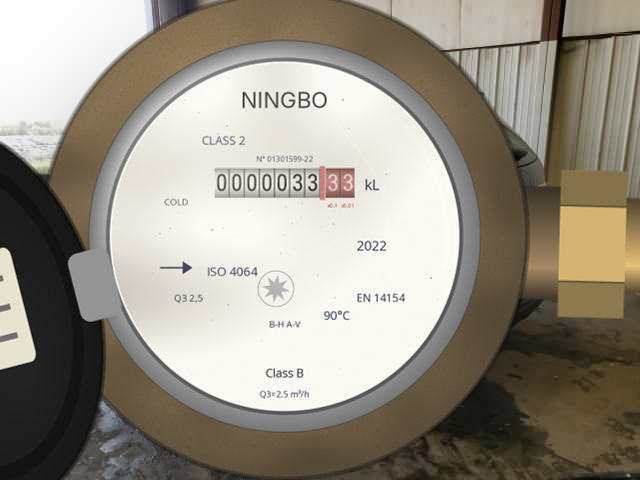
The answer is 33.33 kL
